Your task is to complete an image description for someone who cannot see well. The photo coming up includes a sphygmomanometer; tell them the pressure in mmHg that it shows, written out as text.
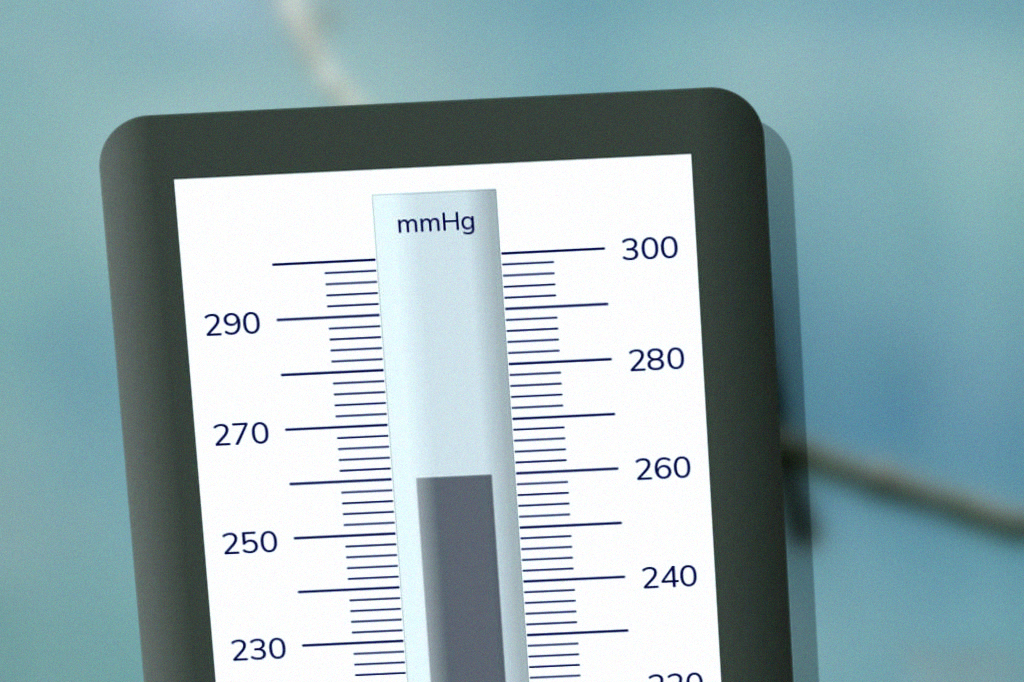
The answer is 260 mmHg
